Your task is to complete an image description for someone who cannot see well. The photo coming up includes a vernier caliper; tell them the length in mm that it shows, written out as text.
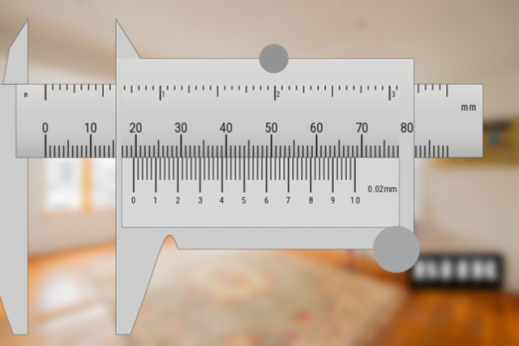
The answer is 19.5 mm
